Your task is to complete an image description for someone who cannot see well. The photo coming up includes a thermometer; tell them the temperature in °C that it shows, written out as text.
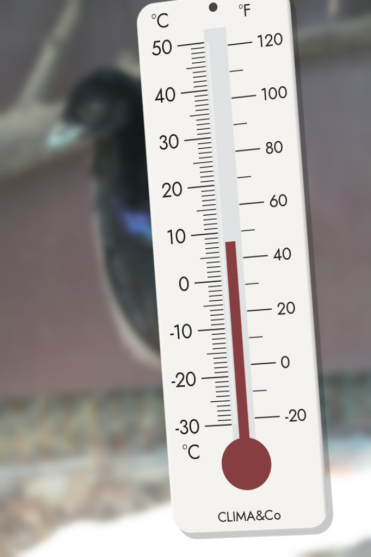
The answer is 8 °C
